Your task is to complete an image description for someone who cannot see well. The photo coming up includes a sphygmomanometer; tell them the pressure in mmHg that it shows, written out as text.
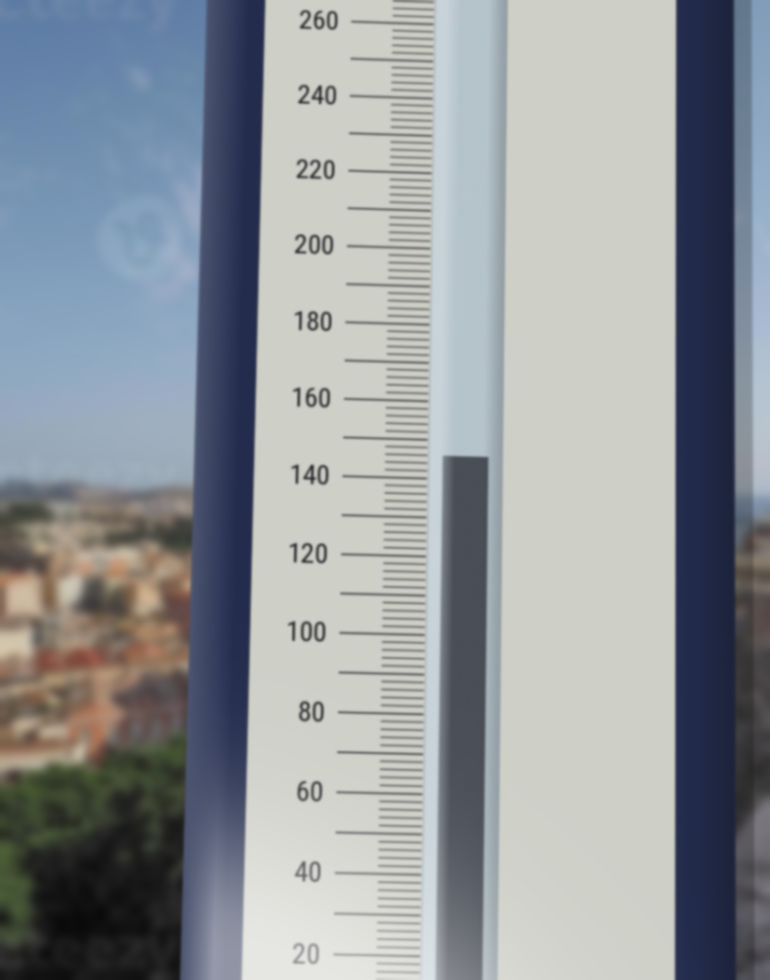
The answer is 146 mmHg
